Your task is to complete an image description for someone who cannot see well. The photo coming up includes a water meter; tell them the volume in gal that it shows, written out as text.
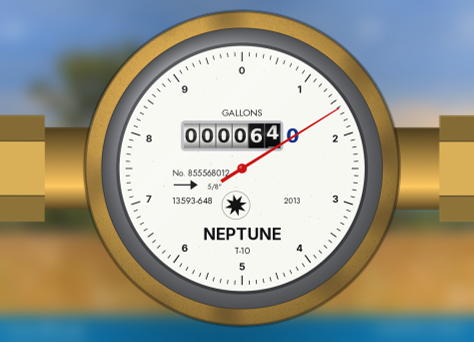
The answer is 641.6 gal
